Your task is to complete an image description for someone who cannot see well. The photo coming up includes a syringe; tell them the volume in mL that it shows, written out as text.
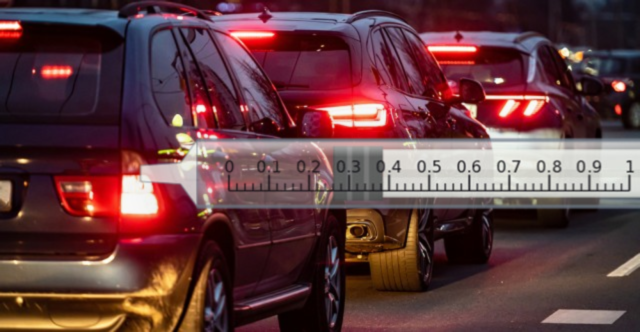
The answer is 0.26 mL
